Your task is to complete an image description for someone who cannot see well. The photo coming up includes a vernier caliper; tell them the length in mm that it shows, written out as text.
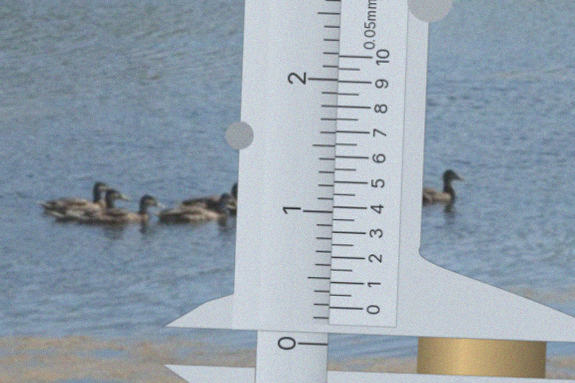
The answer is 2.8 mm
